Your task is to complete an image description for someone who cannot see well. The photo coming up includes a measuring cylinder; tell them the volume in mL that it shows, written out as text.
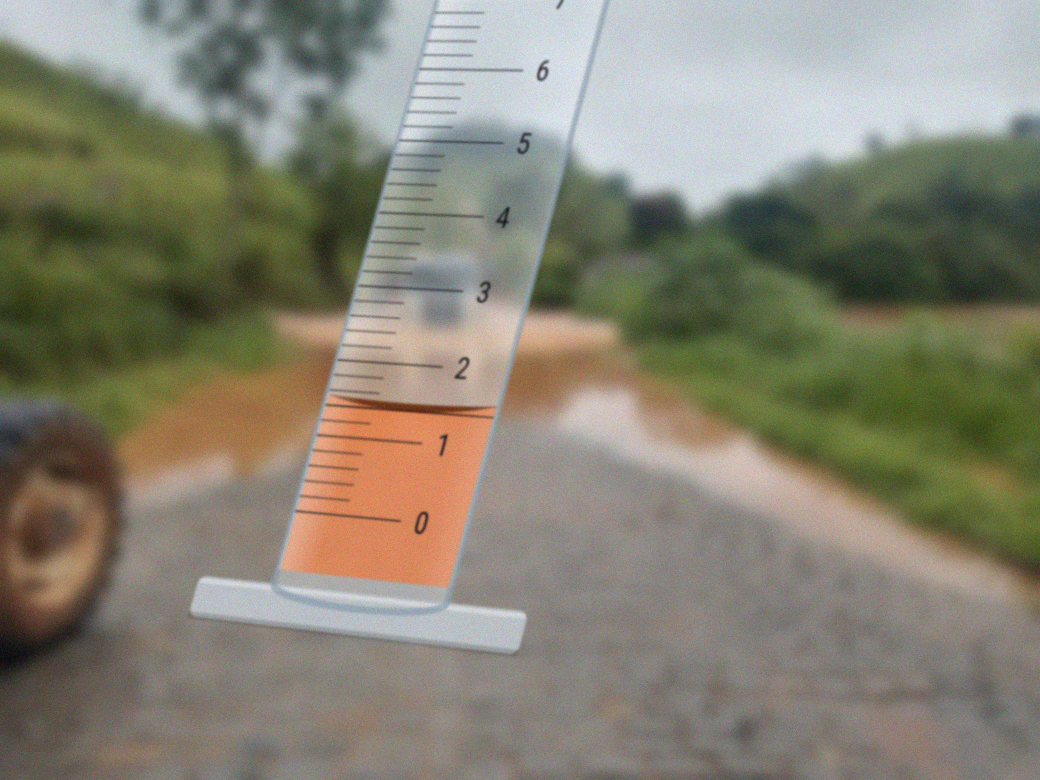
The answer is 1.4 mL
